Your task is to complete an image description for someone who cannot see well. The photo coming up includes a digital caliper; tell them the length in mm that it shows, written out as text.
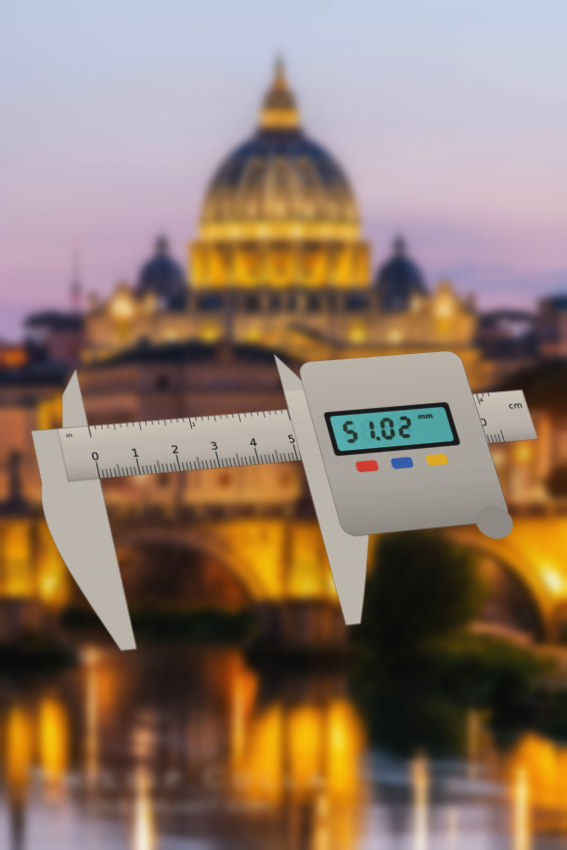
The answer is 51.02 mm
